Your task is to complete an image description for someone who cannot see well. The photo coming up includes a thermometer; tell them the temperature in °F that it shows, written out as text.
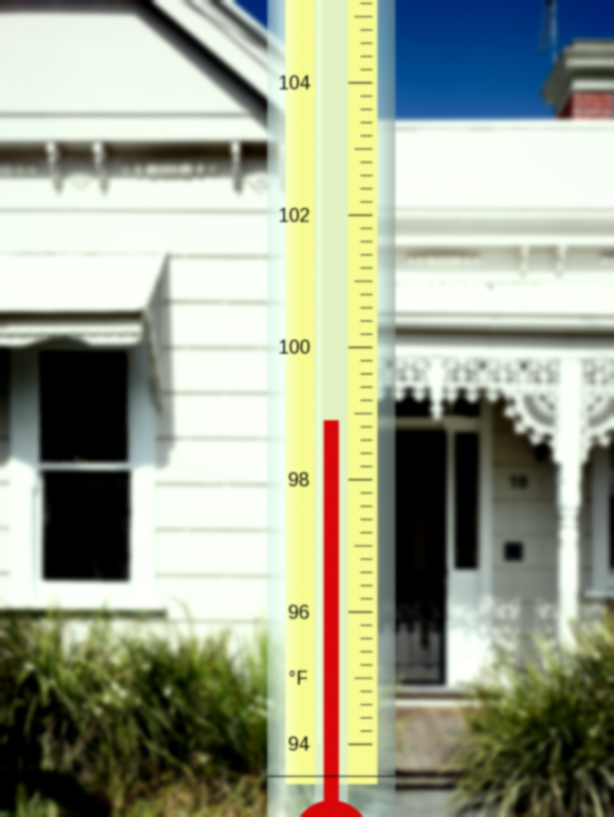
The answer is 98.9 °F
